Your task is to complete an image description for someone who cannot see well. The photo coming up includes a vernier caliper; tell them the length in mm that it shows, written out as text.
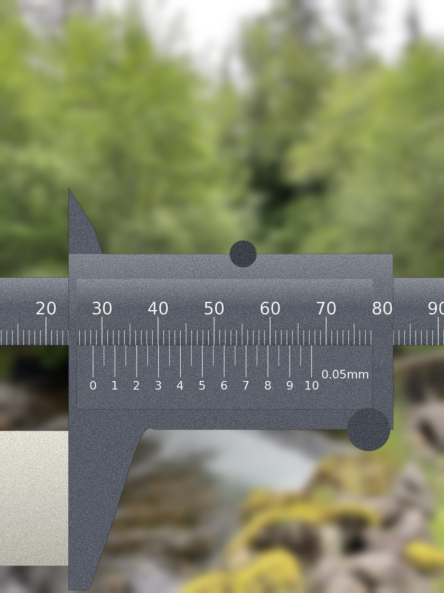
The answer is 28.4 mm
